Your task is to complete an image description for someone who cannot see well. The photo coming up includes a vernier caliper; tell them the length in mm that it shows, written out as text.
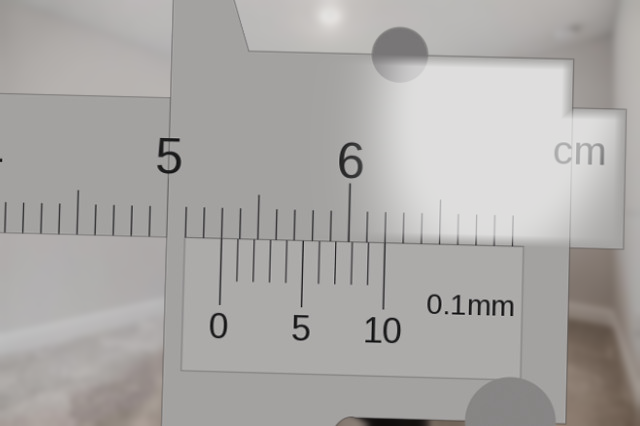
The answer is 53.0 mm
